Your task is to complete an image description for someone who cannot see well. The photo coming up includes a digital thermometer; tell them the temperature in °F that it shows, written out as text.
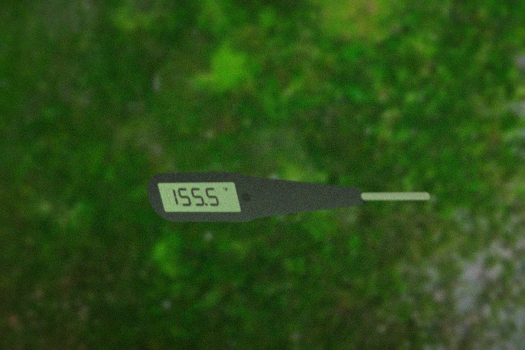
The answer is 155.5 °F
